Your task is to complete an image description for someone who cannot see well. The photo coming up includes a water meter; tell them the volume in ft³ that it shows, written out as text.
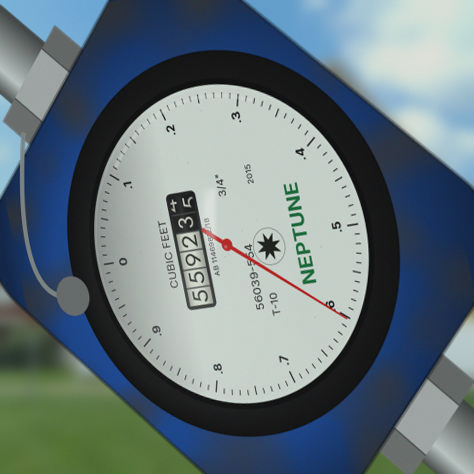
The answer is 559234.60 ft³
